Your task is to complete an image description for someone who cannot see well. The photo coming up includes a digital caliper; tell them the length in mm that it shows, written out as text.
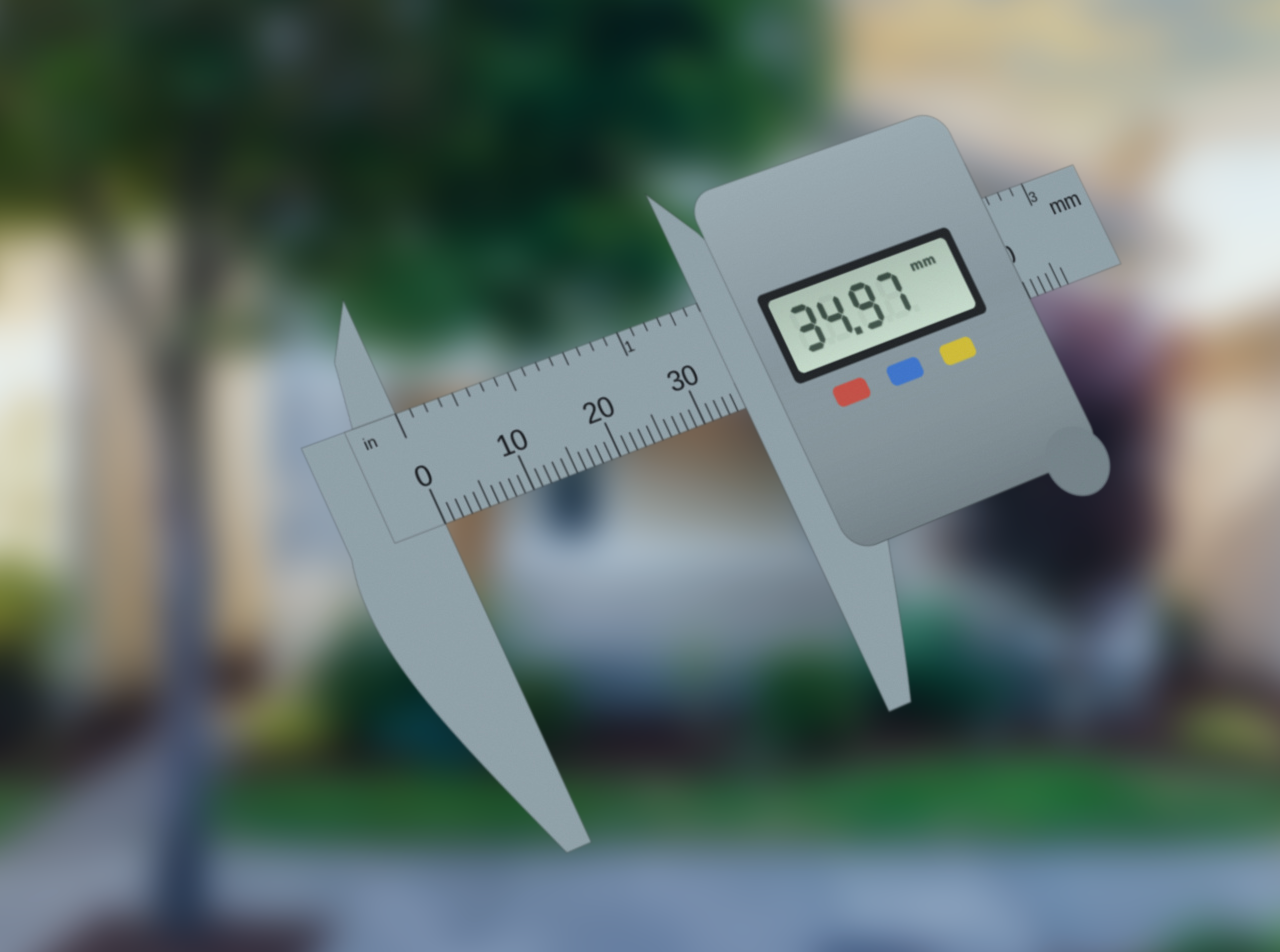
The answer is 34.97 mm
